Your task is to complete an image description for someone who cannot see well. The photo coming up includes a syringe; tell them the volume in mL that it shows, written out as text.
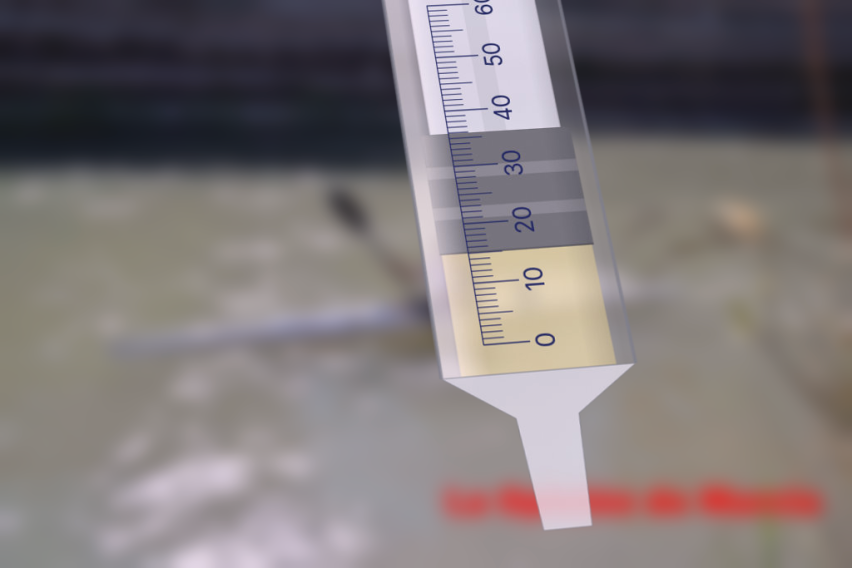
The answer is 15 mL
